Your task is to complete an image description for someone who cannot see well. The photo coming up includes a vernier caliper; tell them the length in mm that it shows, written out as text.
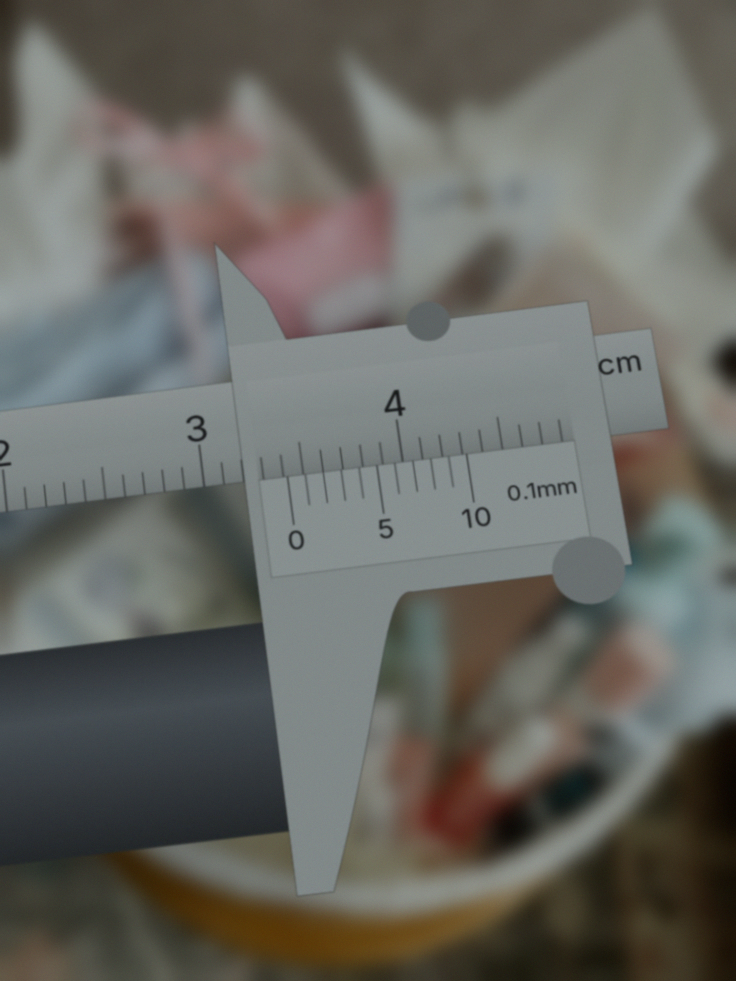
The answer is 34.2 mm
